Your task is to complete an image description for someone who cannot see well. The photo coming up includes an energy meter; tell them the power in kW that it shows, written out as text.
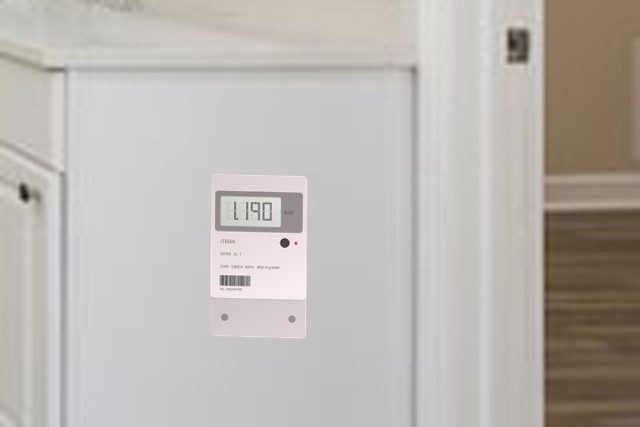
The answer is 1.190 kW
